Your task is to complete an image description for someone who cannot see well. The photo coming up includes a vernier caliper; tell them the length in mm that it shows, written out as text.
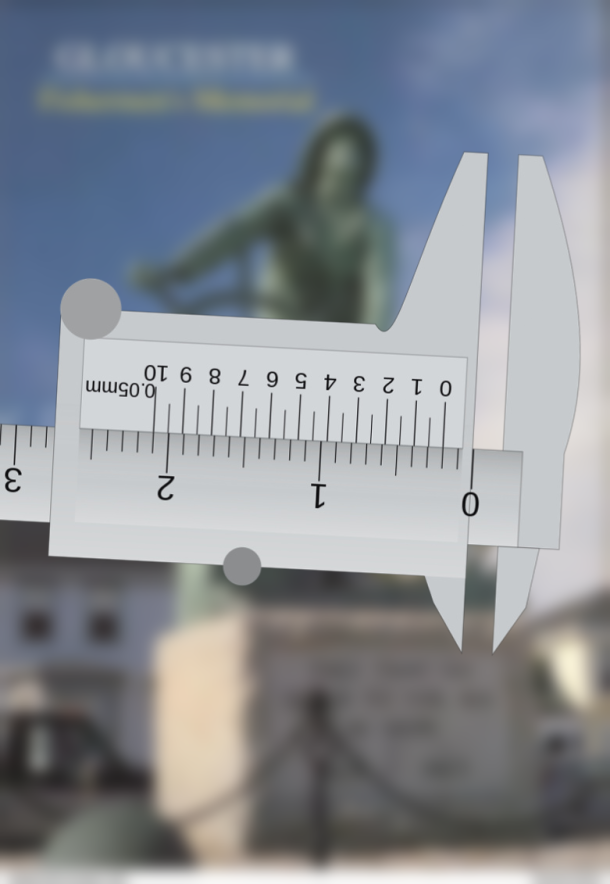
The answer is 2.0 mm
